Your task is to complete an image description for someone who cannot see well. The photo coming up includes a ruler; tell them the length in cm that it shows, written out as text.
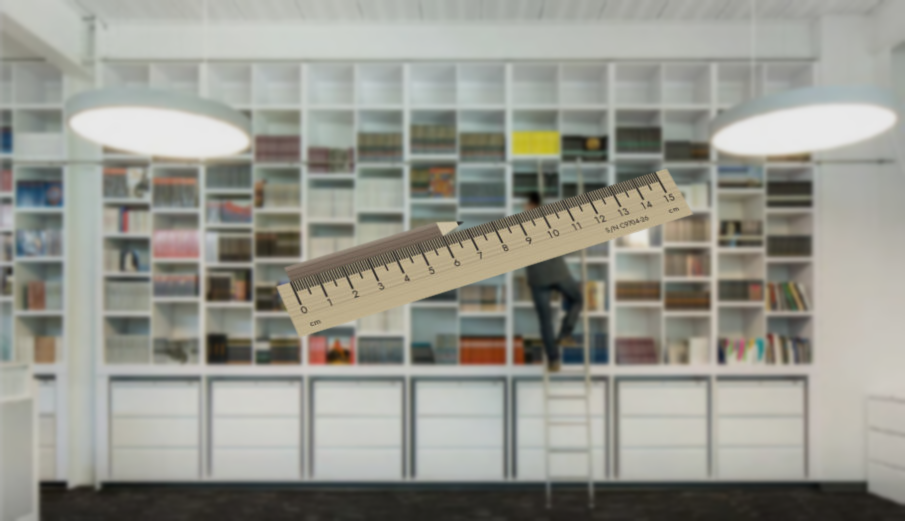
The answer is 7 cm
